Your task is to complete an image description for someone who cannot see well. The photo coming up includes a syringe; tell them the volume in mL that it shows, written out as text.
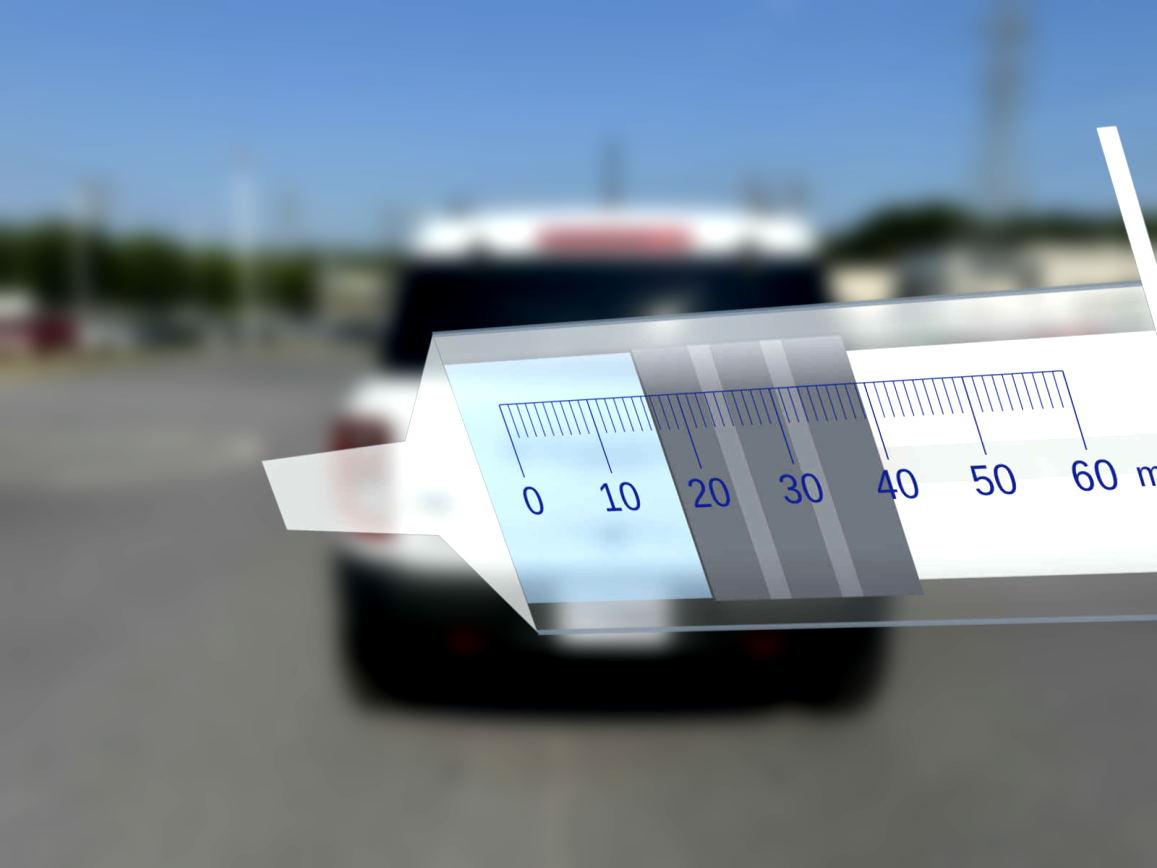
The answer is 16.5 mL
